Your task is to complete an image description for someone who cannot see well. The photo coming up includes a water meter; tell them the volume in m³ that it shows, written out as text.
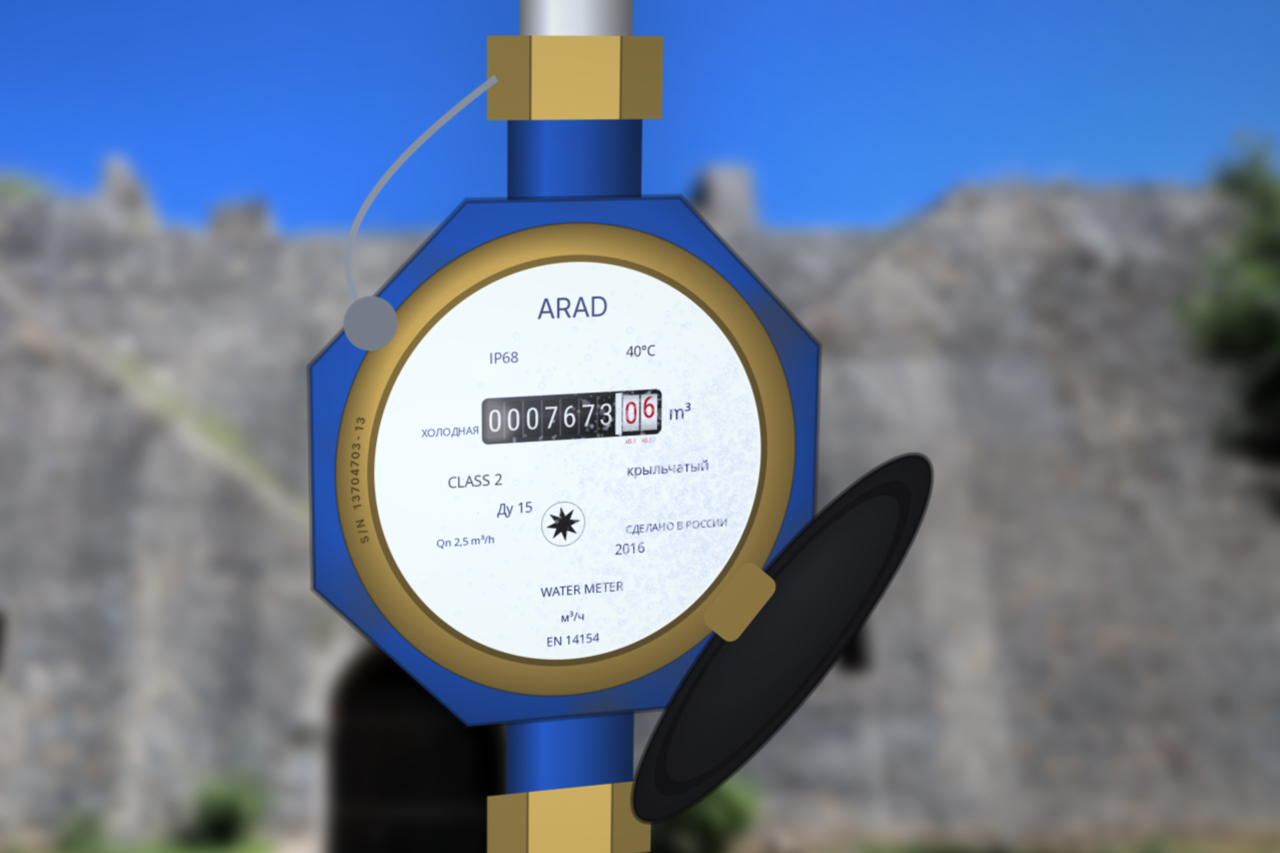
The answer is 7673.06 m³
